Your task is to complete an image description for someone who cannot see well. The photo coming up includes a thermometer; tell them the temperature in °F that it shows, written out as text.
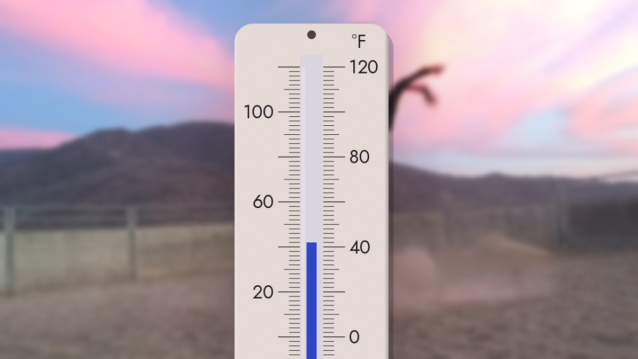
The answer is 42 °F
